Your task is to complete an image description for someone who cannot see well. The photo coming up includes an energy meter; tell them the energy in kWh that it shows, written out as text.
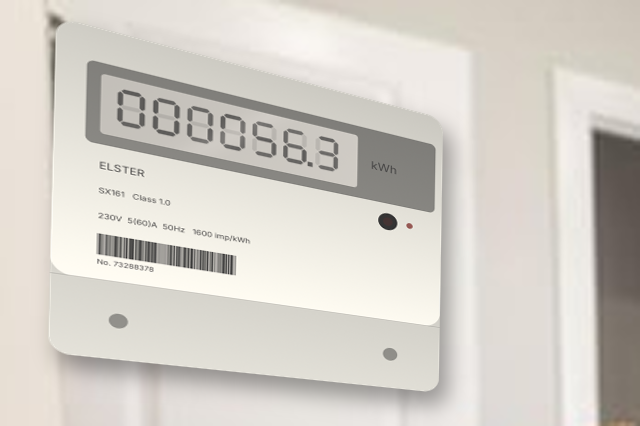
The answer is 56.3 kWh
